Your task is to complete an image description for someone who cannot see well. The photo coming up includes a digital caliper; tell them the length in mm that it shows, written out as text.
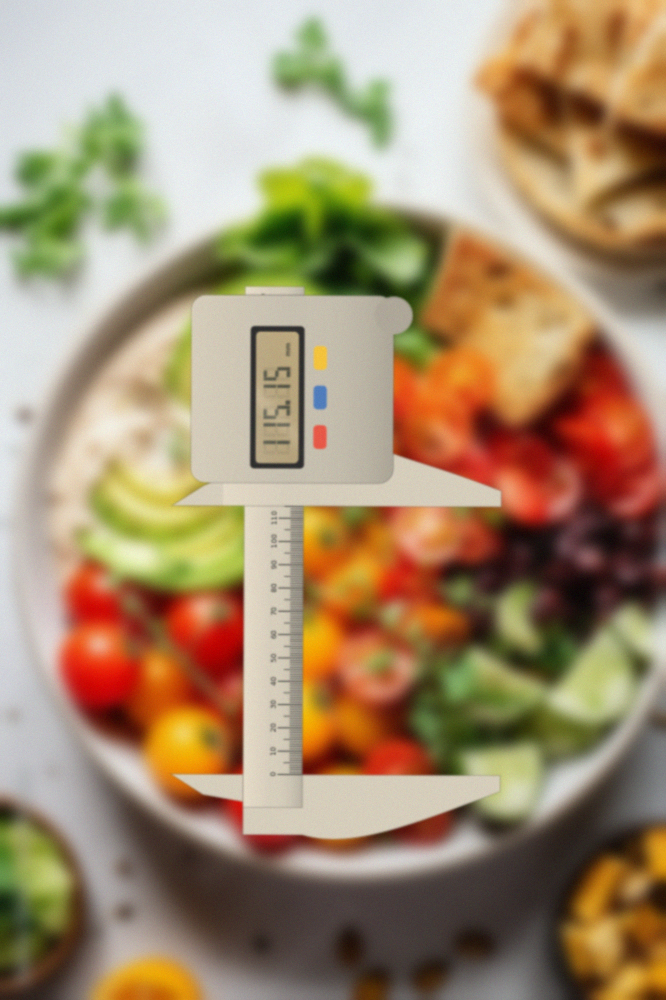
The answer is 115.15 mm
